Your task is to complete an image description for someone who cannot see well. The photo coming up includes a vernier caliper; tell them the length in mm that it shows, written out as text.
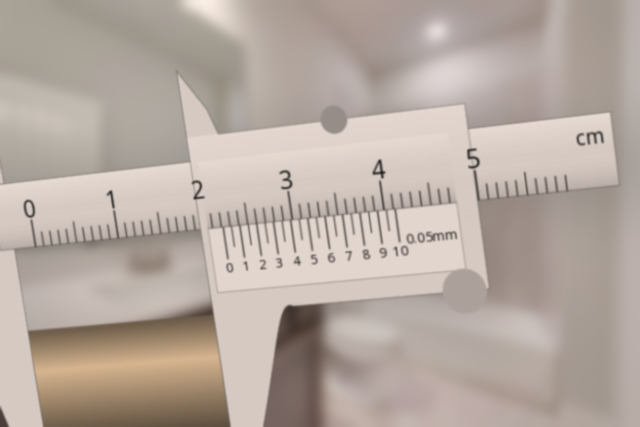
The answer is 22.2 mm
